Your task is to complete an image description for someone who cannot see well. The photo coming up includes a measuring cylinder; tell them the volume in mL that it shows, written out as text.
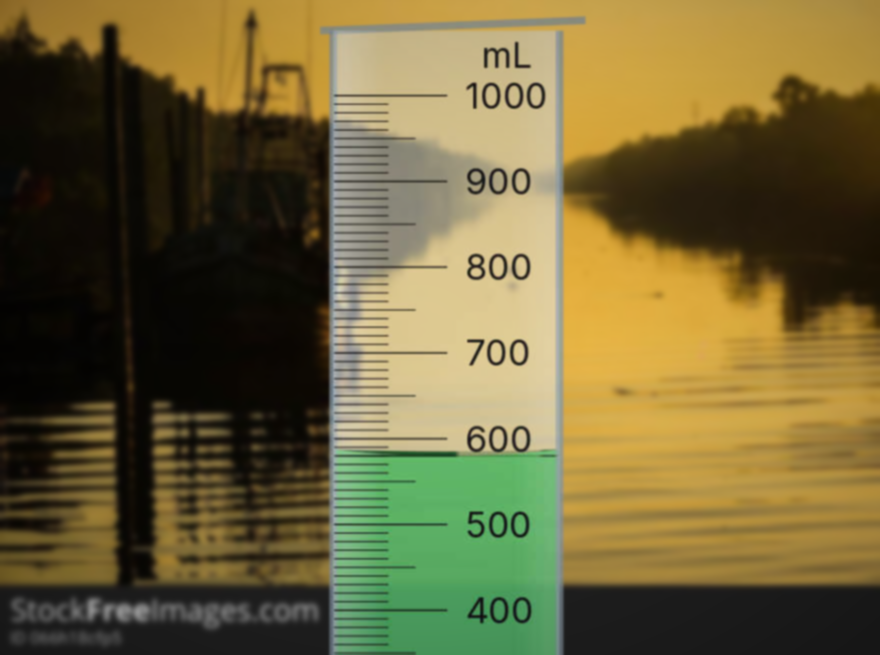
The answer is 580 mL
